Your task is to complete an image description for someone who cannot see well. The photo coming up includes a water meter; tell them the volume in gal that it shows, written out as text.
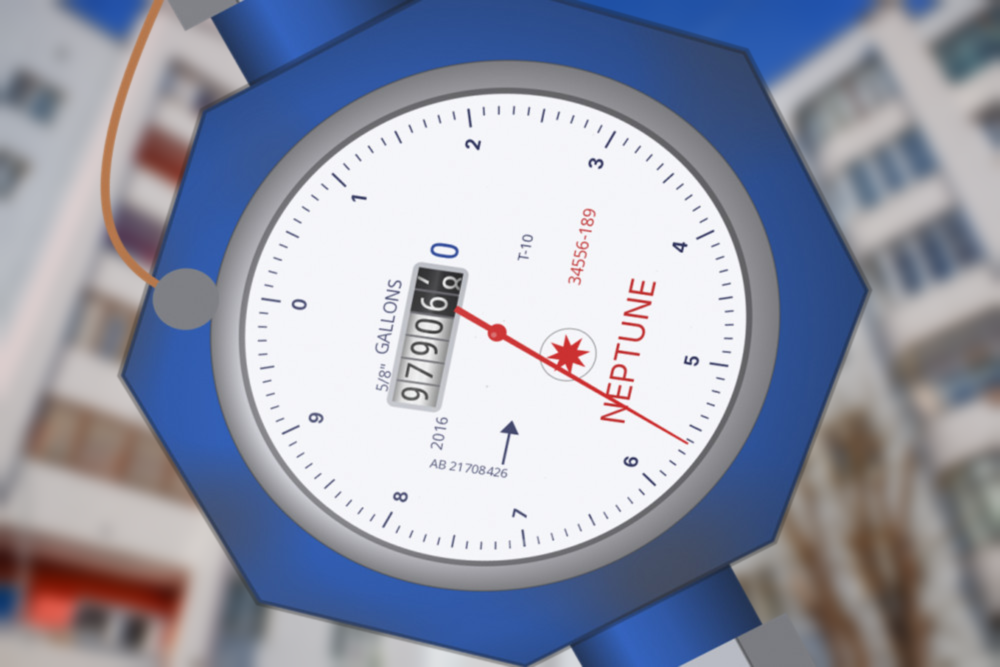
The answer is 9790675.6 gal
